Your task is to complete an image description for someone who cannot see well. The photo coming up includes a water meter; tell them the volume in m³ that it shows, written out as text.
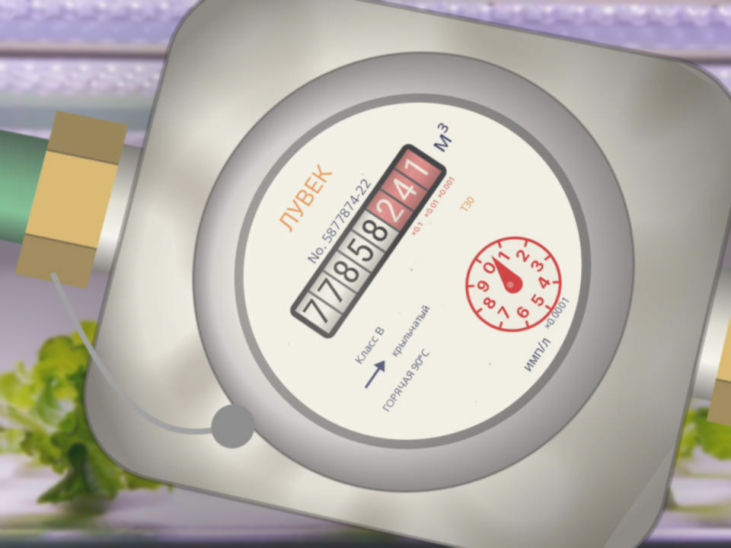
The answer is 77858.2410 m³
